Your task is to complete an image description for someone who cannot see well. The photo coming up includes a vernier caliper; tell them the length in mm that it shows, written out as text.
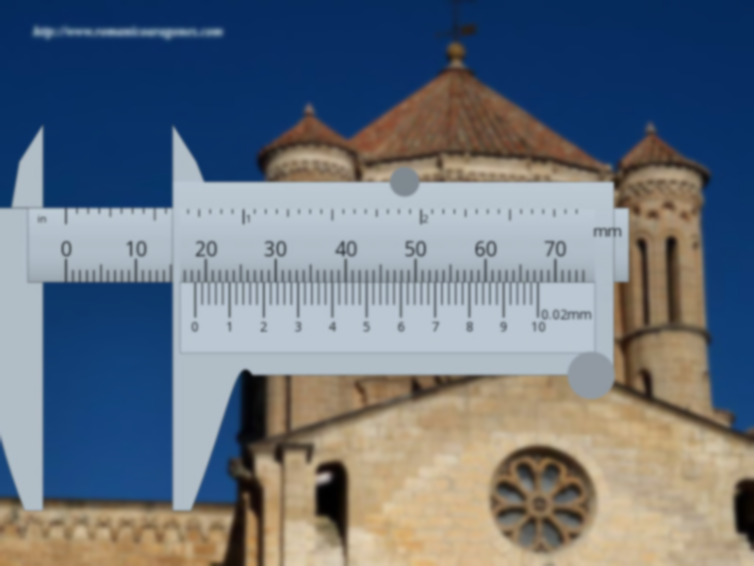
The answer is 18.5 mm
